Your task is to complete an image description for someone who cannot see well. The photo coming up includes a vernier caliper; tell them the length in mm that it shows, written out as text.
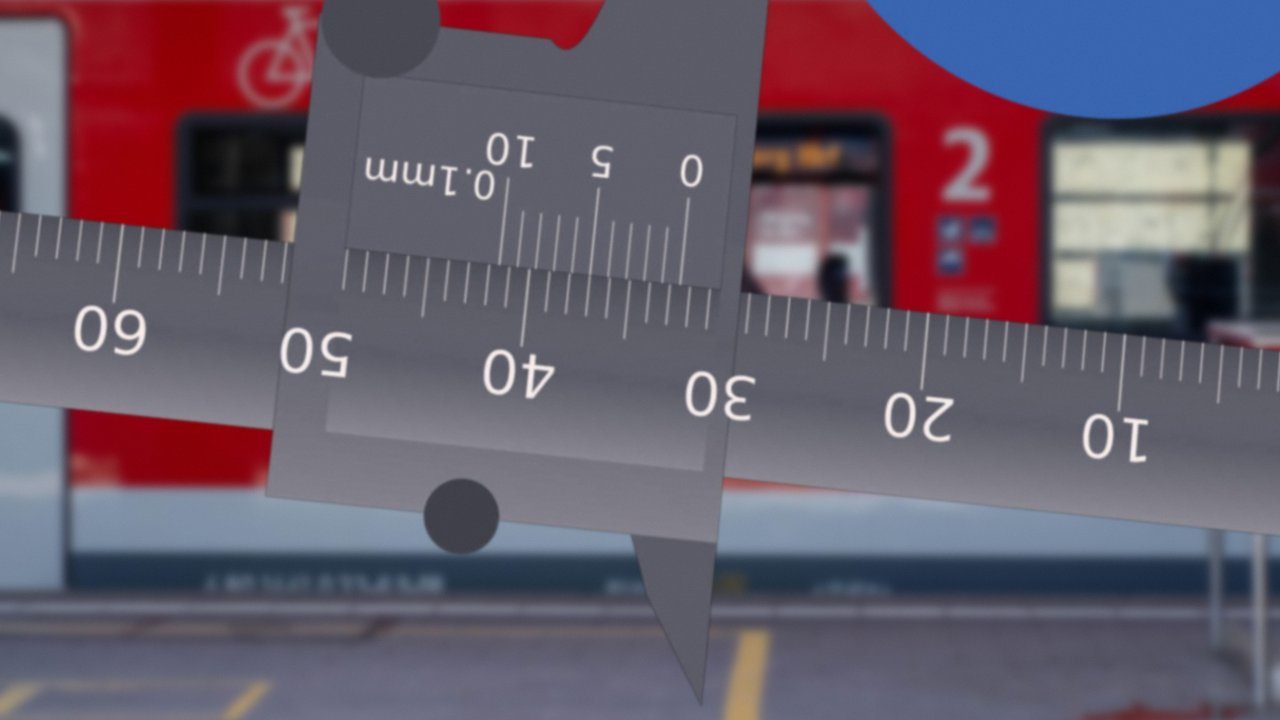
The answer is 32.5 mm
